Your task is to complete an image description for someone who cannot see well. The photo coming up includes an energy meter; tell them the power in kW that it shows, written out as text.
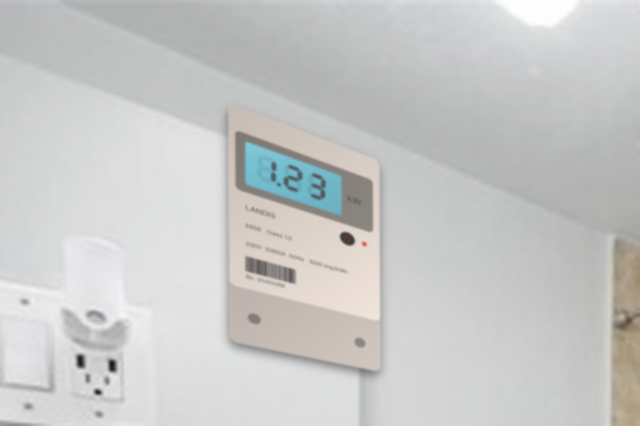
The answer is 1.23 kW
